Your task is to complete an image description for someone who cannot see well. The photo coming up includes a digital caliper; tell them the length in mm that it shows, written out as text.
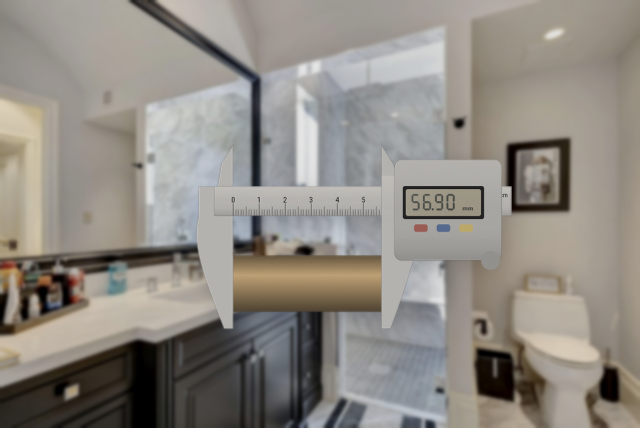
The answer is 56.90 mm
